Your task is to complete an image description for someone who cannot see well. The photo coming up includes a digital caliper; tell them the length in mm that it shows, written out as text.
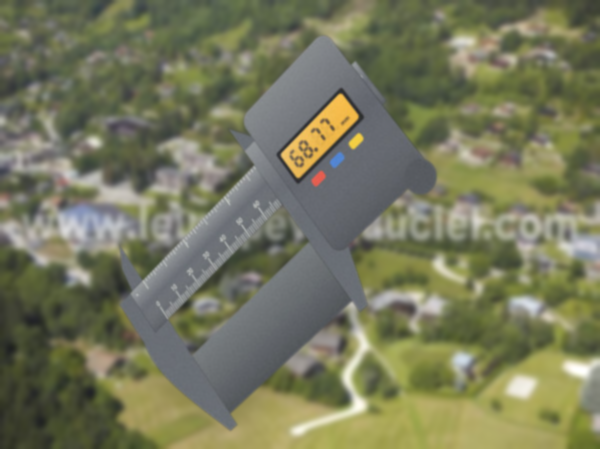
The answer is 68.77 mm
